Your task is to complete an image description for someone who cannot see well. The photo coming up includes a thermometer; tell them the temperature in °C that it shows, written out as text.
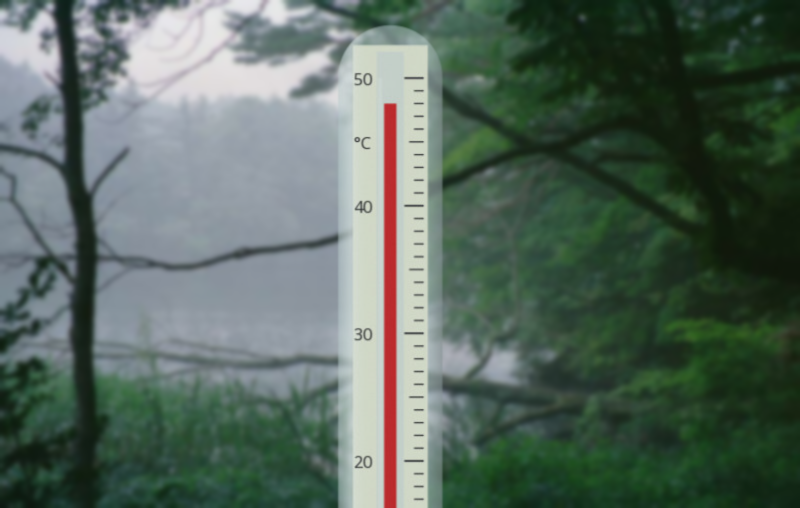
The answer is 48 °C
